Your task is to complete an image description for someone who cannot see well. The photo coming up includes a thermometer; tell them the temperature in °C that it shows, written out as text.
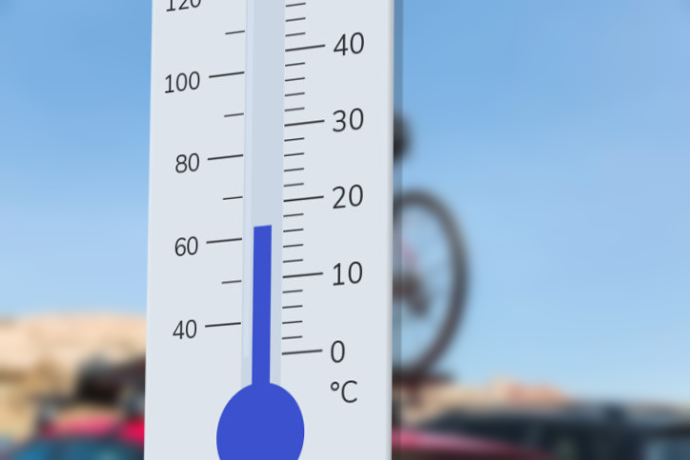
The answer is 17 °C
